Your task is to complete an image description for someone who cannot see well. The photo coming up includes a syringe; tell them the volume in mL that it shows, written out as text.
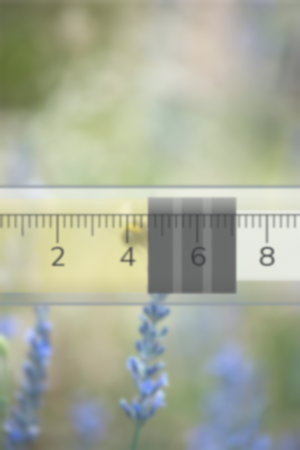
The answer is 4.6 mL
